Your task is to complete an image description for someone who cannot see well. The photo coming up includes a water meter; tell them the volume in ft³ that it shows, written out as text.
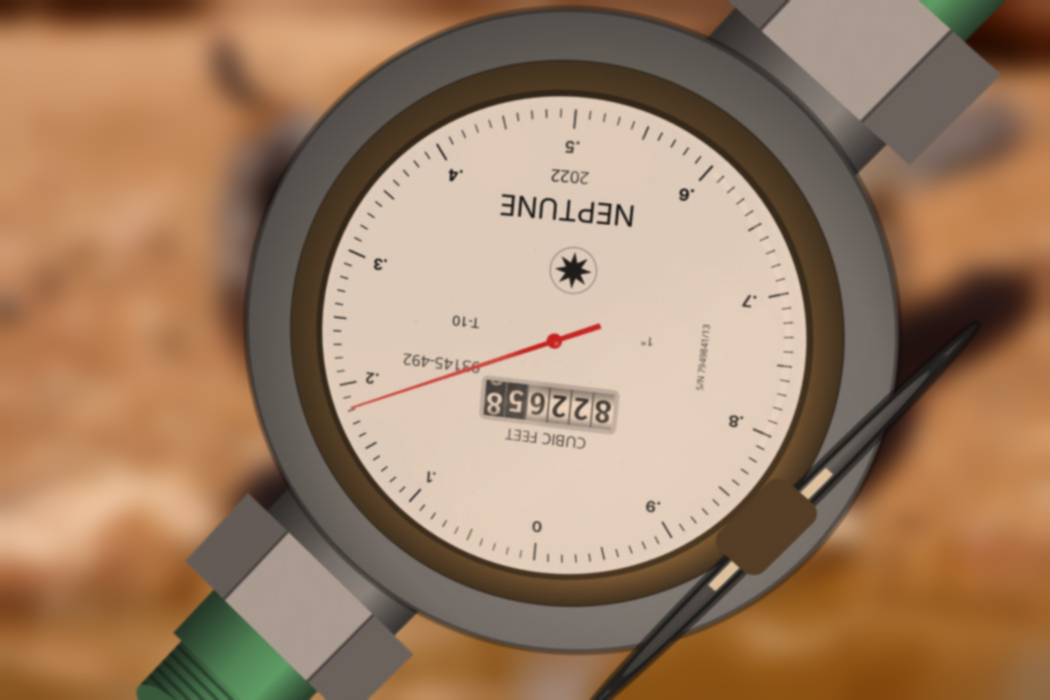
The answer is 822658.18 ft³
